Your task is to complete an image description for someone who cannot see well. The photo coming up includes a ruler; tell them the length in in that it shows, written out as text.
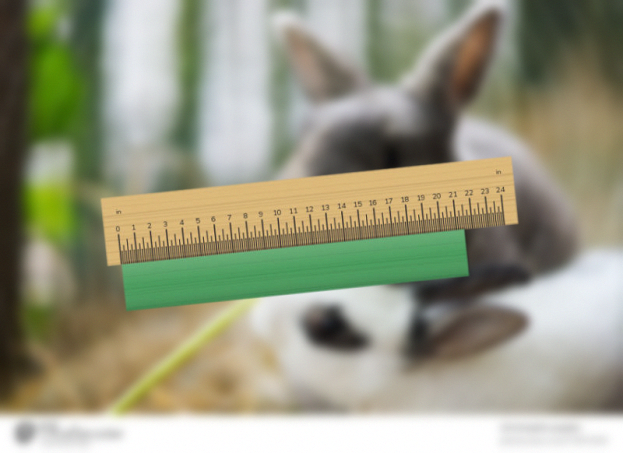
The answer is 21.5 in
